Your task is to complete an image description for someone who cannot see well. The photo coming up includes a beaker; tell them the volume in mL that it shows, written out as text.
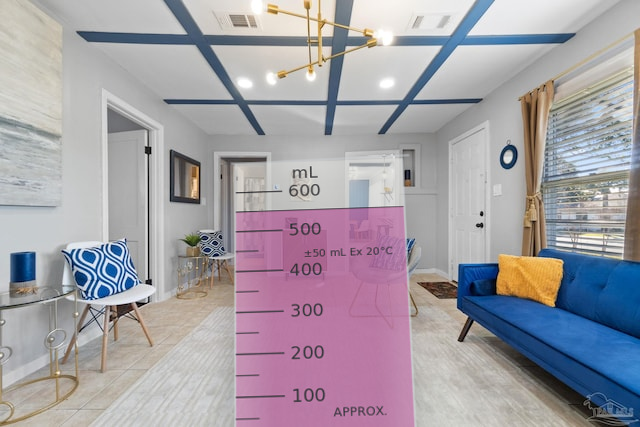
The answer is 550 mL
